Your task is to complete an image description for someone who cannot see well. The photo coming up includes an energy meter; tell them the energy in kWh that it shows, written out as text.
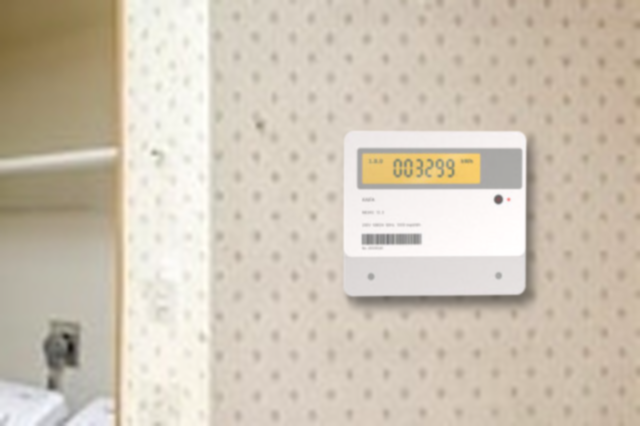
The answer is 3299 kWh
